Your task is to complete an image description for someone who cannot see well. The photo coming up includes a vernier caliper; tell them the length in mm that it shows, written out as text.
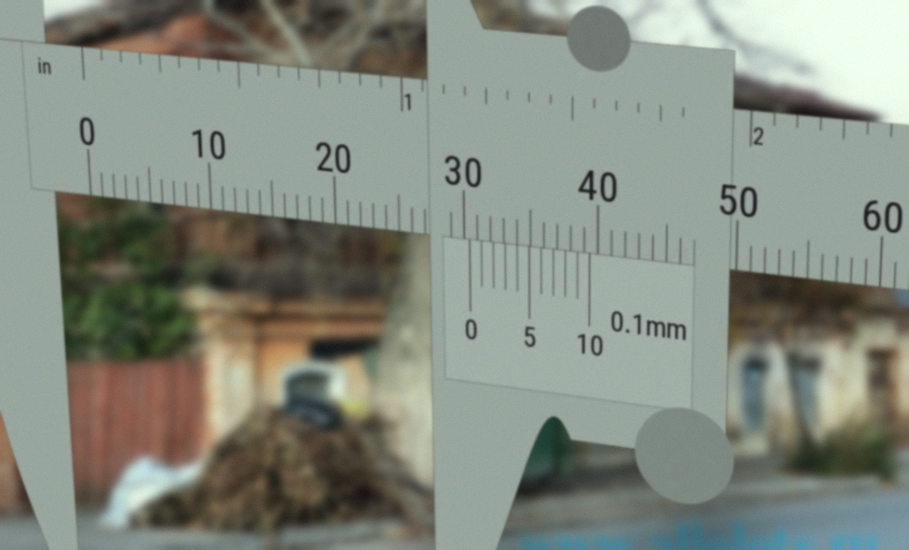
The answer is 30.4 mm
